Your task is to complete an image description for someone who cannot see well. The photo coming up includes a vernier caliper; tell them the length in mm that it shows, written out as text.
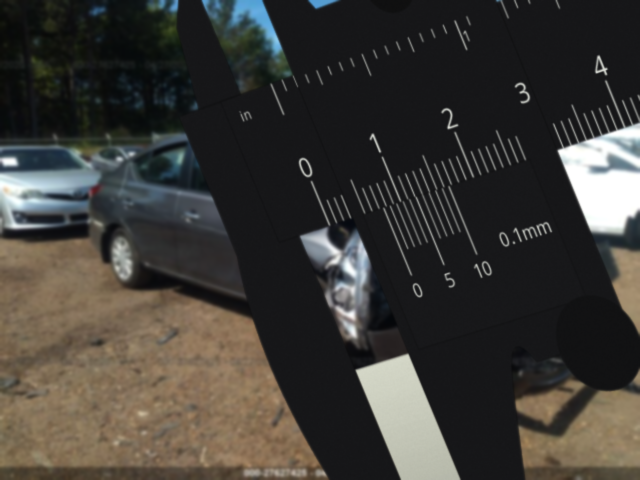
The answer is 7.6 mm
